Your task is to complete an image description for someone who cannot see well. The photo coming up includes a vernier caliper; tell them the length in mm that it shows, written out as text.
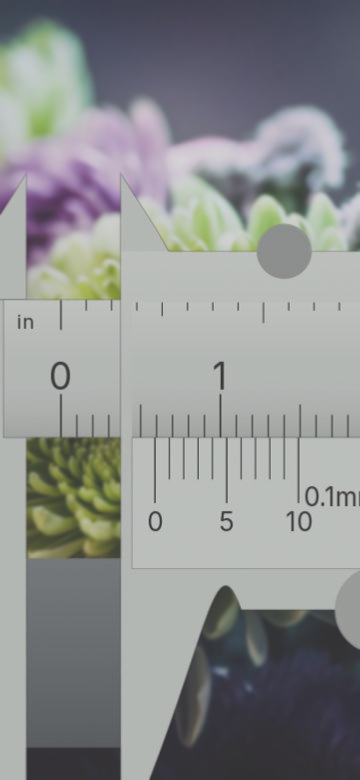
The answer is 5.9 mm
